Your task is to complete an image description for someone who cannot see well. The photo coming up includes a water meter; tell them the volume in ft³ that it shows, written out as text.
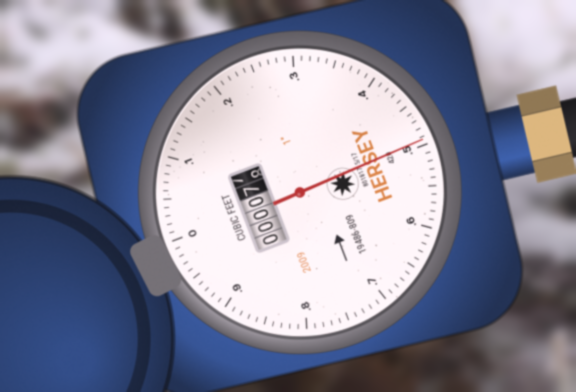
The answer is 77.49 ft³
